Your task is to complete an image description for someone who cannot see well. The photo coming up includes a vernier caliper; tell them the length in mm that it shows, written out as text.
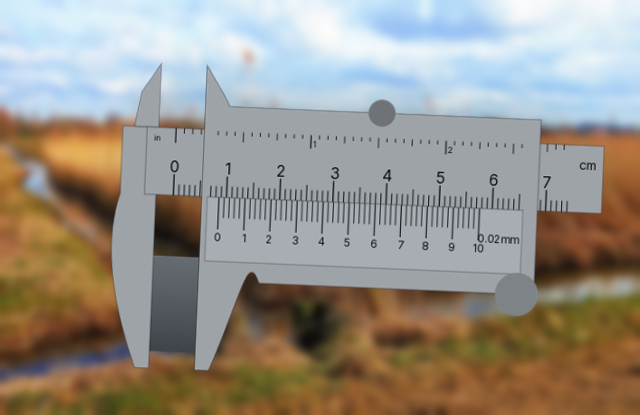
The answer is 8.6 mm
